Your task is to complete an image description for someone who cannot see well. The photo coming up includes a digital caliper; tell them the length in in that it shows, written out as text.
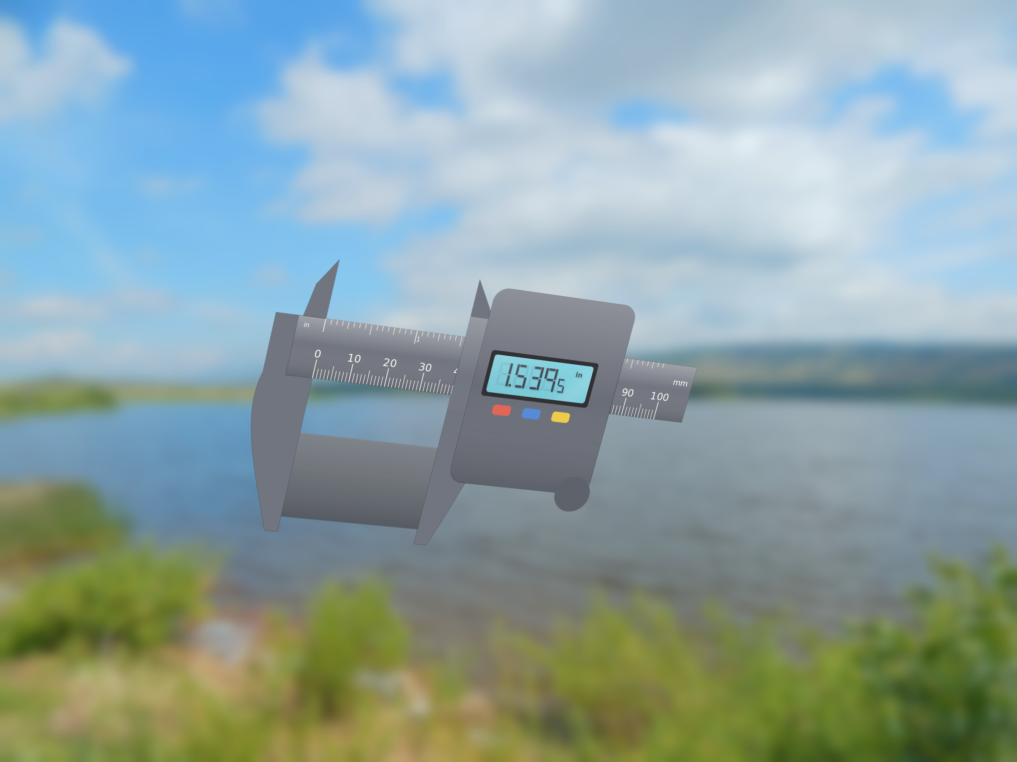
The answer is 1.5395 in
